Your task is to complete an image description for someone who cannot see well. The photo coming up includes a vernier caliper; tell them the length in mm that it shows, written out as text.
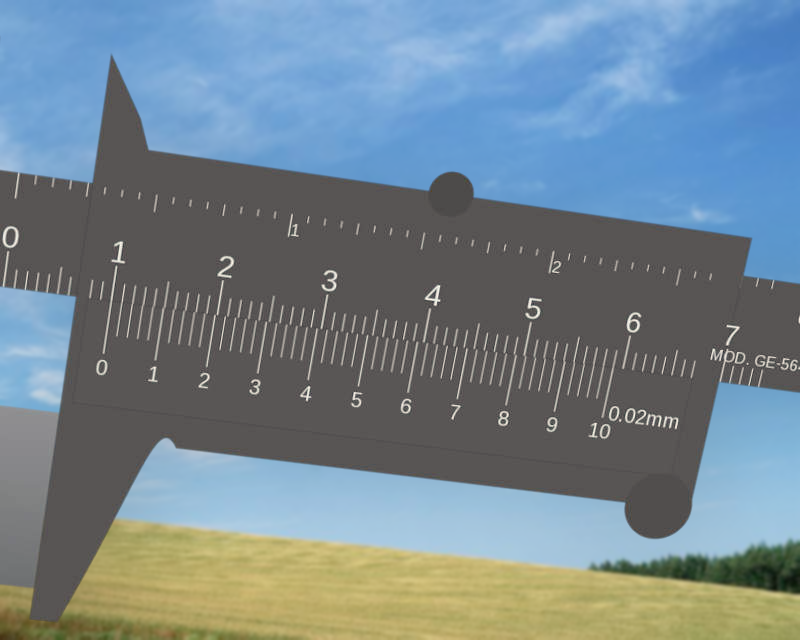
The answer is 10.0 mm
